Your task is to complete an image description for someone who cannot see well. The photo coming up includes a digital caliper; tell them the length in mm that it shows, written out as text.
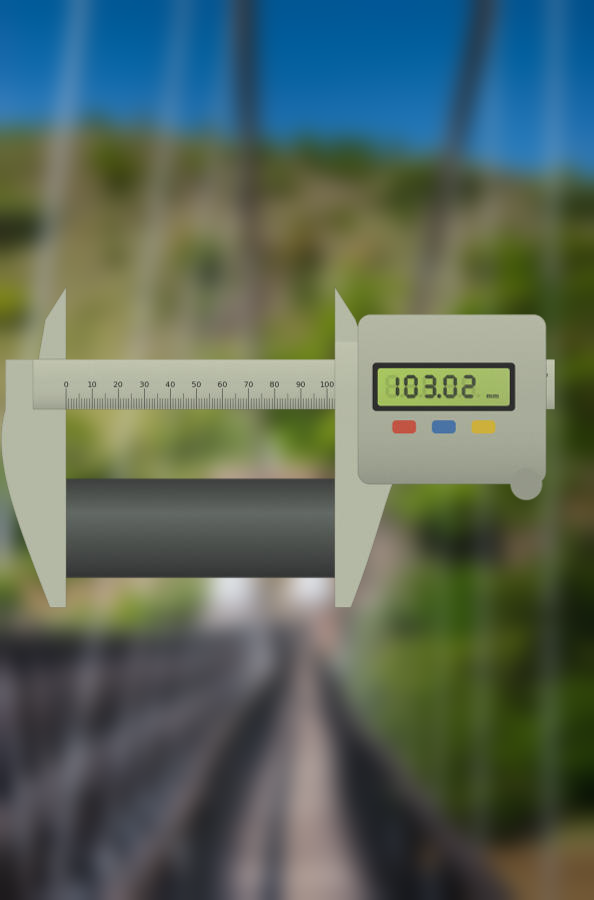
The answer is 103.02 mm
